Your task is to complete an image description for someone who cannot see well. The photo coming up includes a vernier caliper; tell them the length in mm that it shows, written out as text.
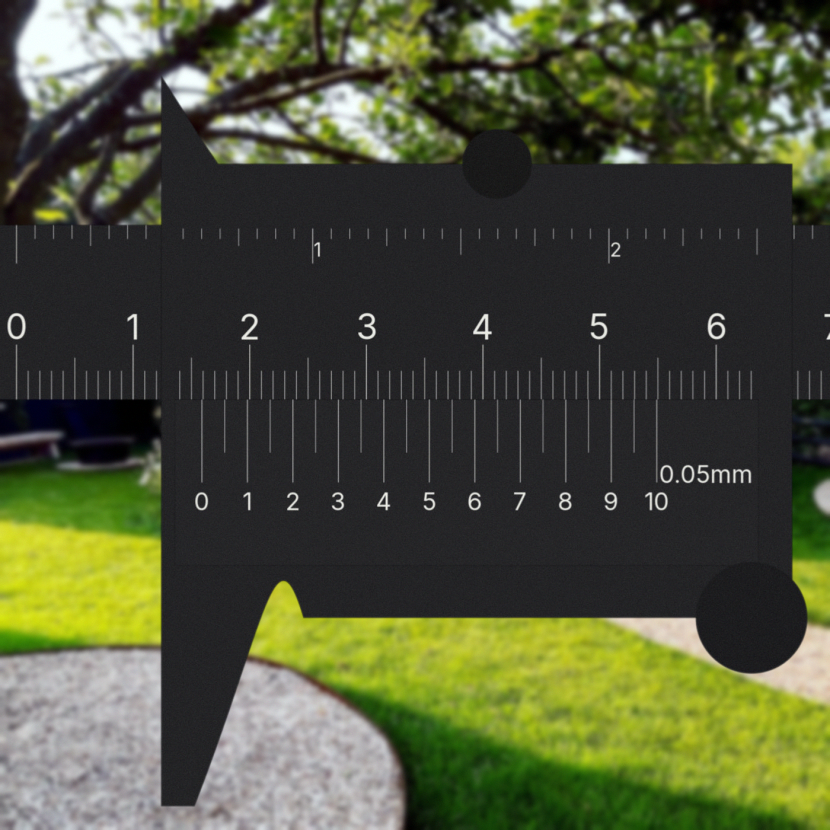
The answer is 15.9 mm
